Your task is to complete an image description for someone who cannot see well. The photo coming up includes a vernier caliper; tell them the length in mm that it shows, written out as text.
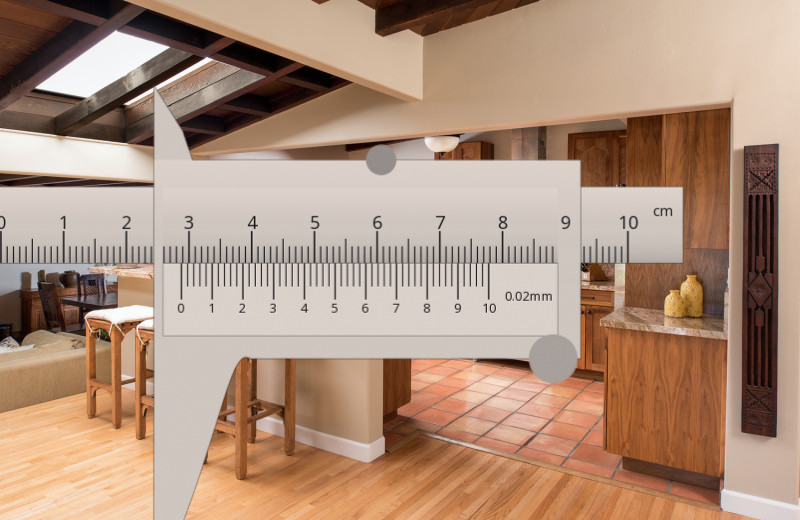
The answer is 28.8 mm
